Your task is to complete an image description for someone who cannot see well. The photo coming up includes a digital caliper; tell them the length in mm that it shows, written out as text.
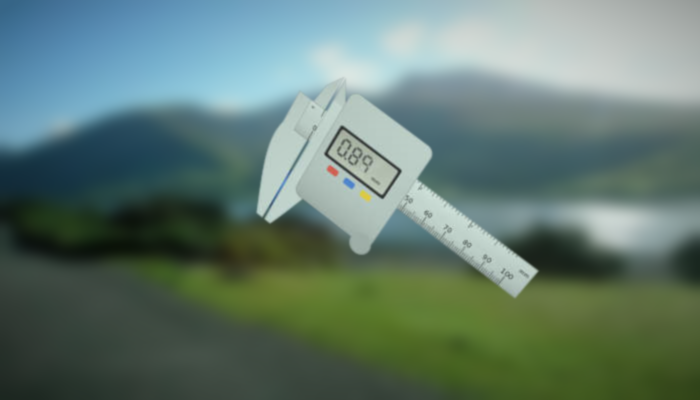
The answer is 0.89 mm
